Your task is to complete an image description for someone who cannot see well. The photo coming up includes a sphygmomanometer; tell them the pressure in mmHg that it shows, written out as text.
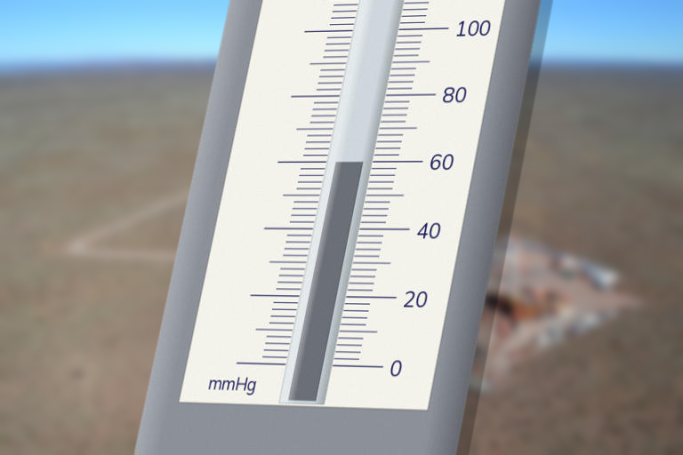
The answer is 60 mmHg
